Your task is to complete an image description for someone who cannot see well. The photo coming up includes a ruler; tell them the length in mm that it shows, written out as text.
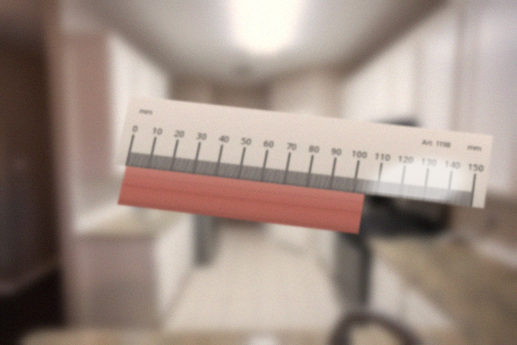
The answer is 105 mm
